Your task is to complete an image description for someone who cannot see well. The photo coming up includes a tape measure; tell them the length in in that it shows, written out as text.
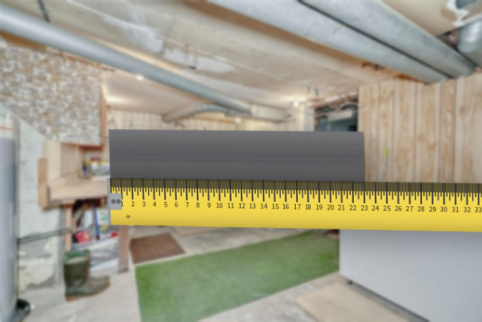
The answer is 23 in
